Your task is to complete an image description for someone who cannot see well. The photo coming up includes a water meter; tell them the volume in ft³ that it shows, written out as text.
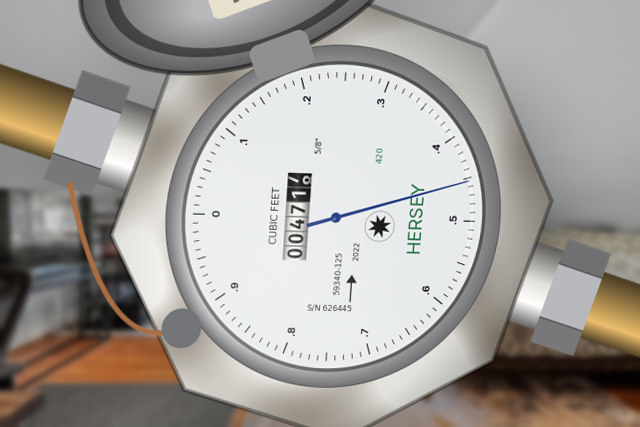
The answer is 4717.45 ft³
